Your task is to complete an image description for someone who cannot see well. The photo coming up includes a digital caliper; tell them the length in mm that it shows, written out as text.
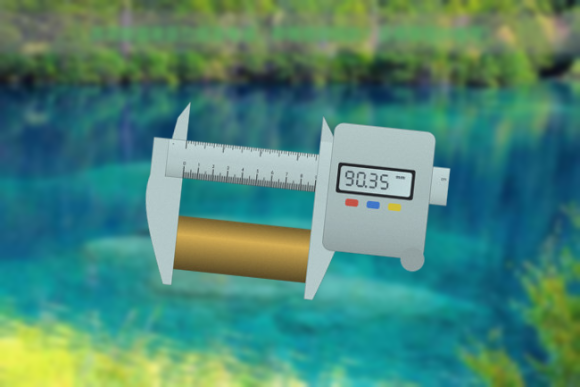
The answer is 90.35 mm
